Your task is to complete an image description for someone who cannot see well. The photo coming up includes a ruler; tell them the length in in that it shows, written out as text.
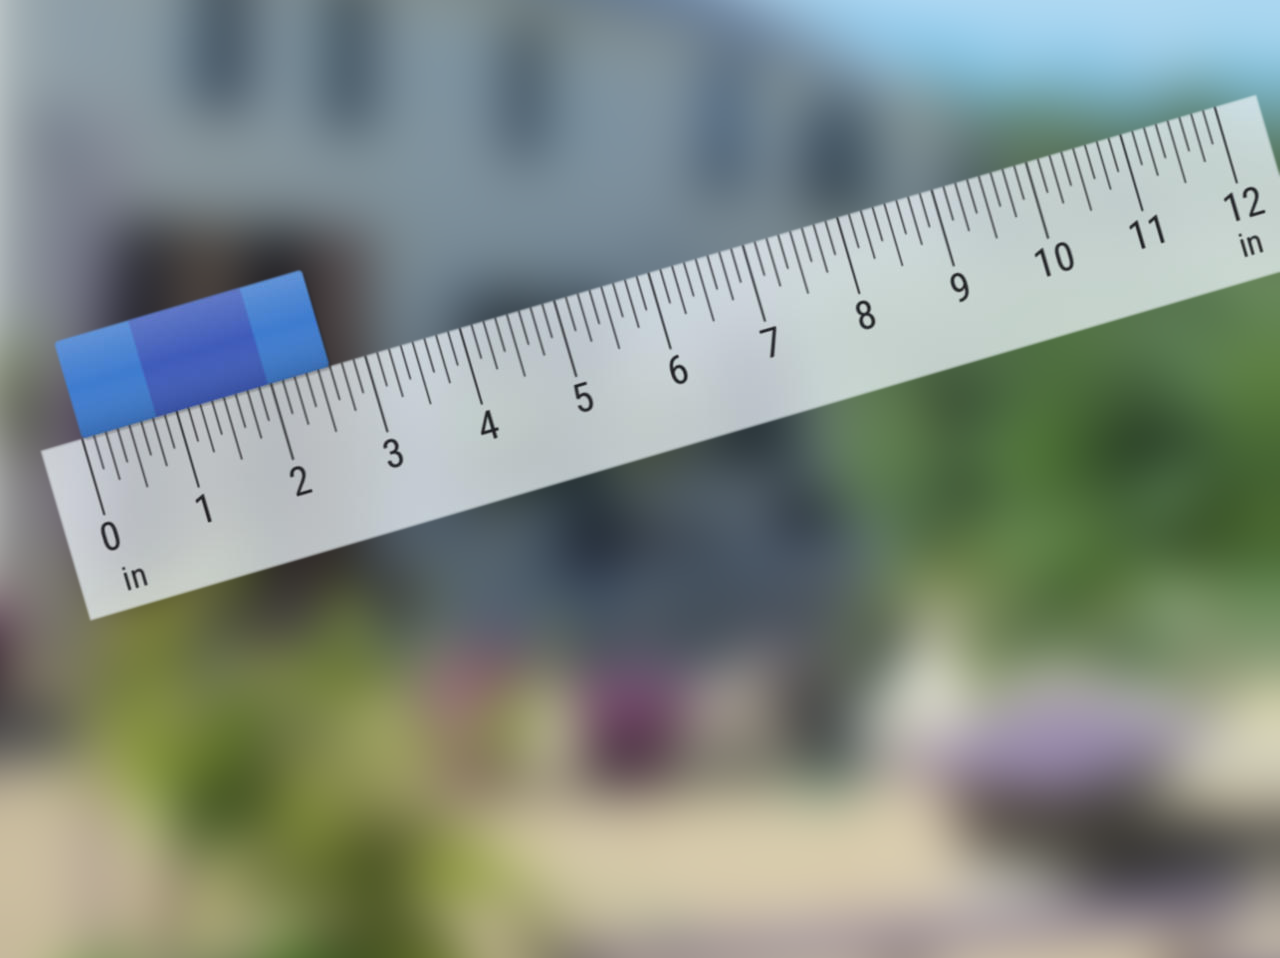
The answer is 2.625 in
